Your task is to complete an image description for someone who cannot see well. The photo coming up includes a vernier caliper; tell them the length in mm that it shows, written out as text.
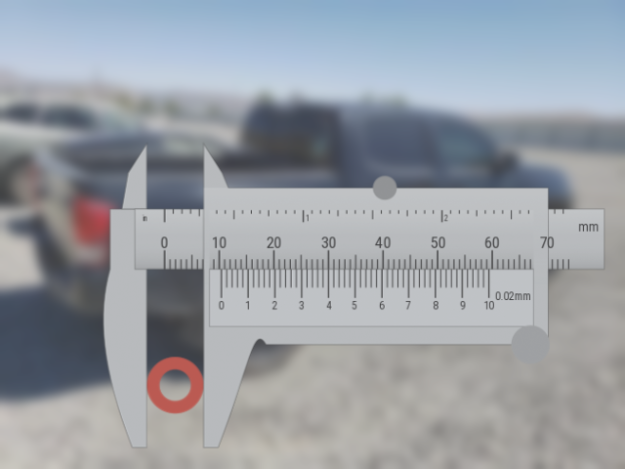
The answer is 10.4 mm
